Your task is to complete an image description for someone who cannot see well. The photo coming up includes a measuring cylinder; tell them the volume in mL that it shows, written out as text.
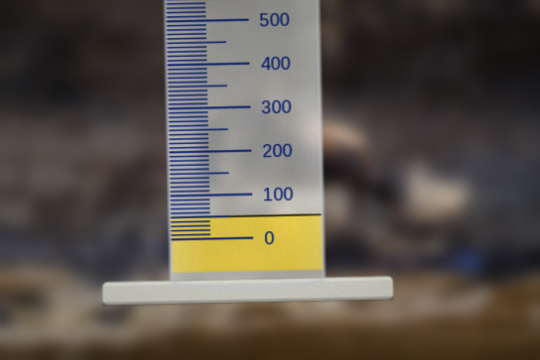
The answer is 50 mL
